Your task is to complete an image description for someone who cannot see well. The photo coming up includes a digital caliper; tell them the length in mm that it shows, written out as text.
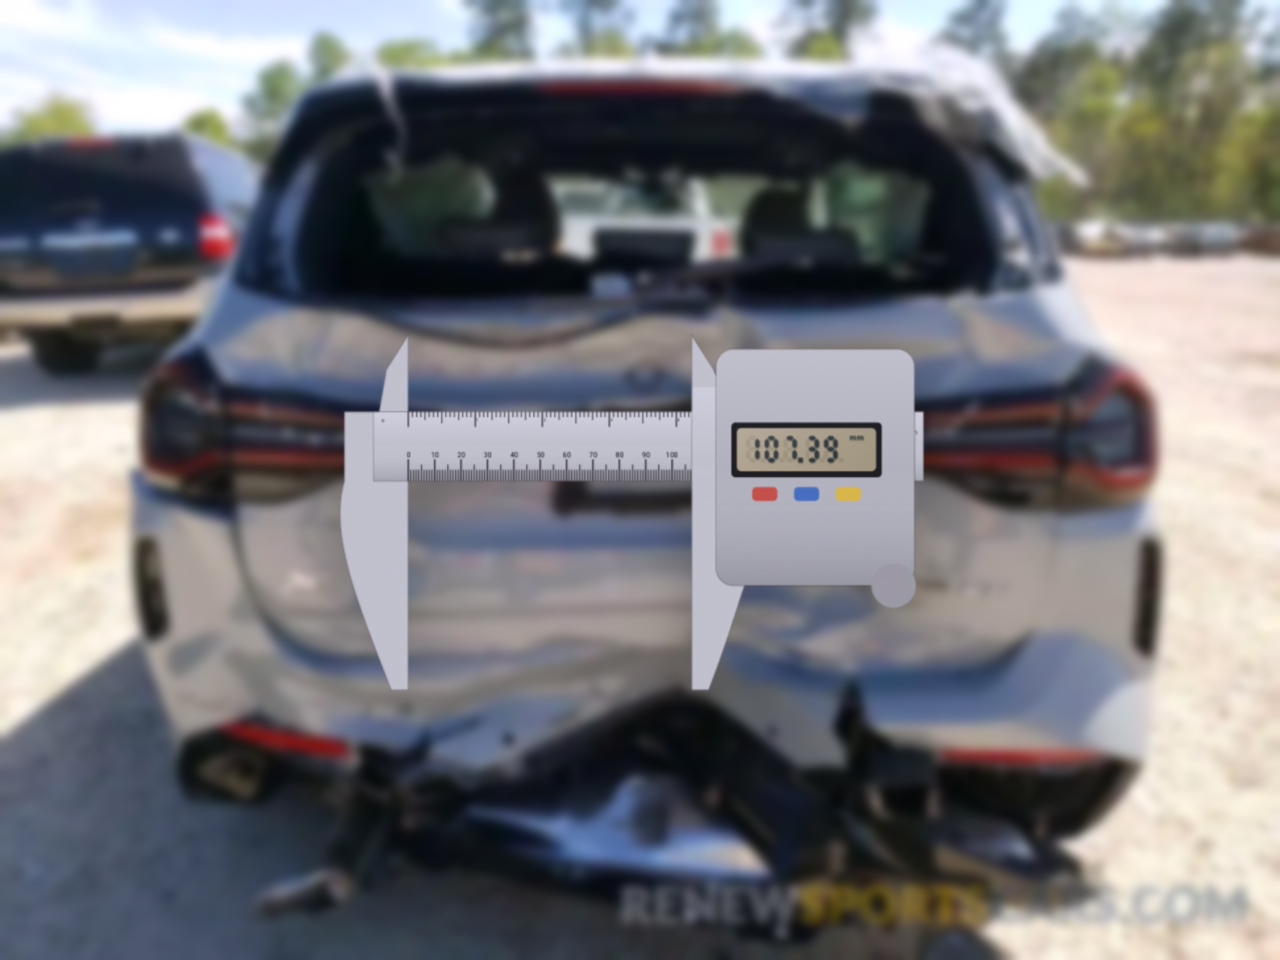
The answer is 107.39 mm
